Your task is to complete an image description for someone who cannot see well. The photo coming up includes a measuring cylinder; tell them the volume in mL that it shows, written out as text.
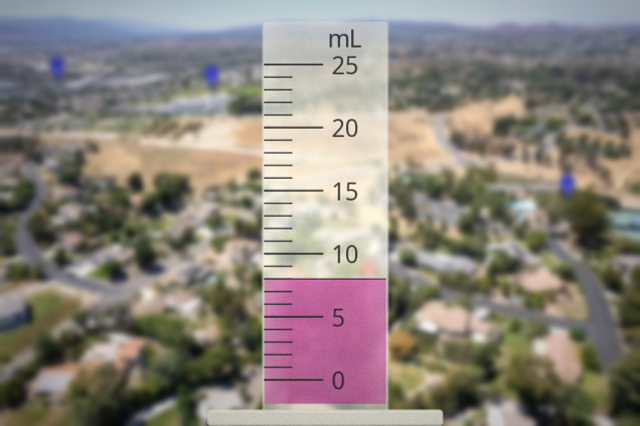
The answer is 8 mL
